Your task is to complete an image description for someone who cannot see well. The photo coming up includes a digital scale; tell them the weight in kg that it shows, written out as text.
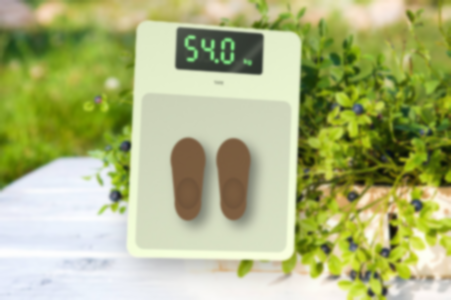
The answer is 54.0 kg
